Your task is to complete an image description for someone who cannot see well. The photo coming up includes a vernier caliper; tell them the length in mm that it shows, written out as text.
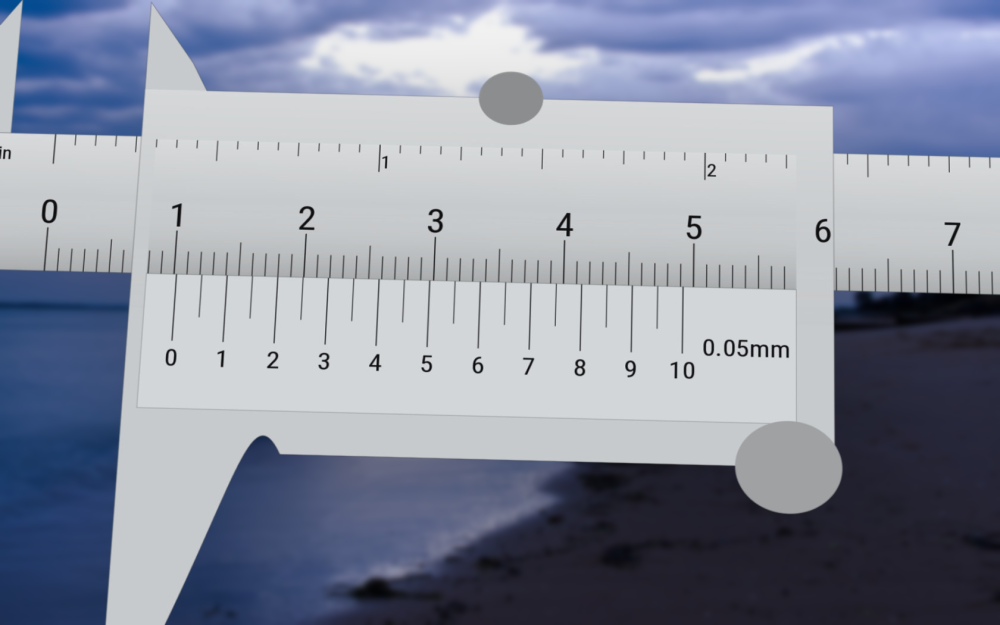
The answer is 10.2 mm
